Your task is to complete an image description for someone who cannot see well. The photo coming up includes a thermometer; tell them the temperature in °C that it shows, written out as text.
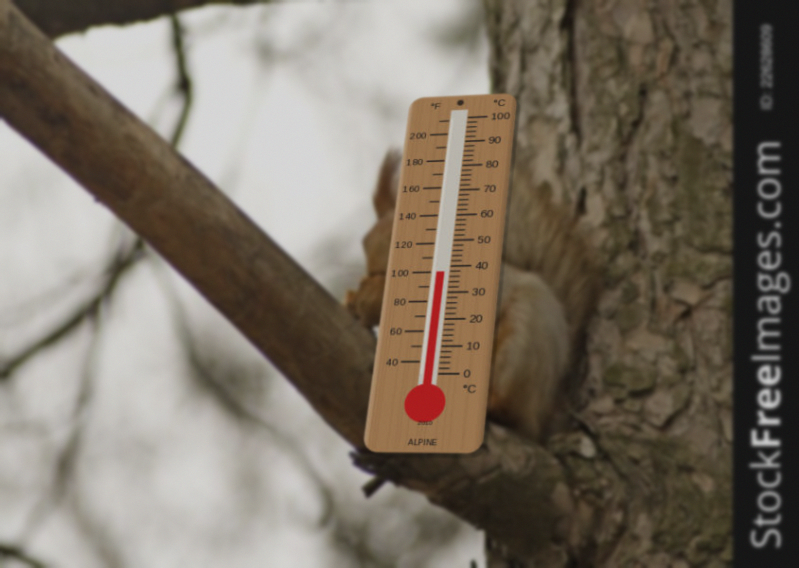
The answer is 38 °C
